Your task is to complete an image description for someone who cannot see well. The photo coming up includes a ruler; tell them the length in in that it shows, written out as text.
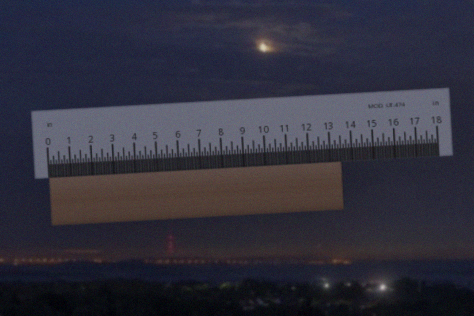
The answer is 13.5 in
